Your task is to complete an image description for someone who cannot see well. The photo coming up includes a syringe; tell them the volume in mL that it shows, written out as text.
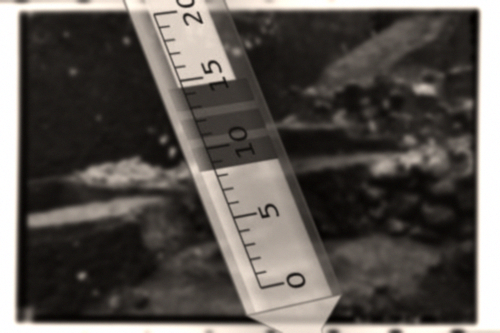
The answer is 8.5 mL
